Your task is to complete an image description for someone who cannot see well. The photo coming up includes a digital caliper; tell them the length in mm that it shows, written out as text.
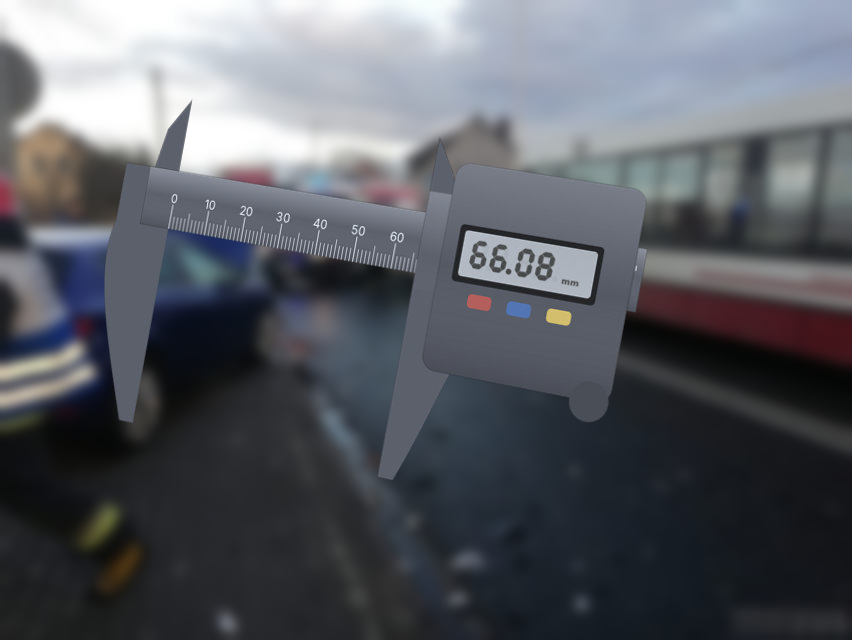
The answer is 66.08 mm
